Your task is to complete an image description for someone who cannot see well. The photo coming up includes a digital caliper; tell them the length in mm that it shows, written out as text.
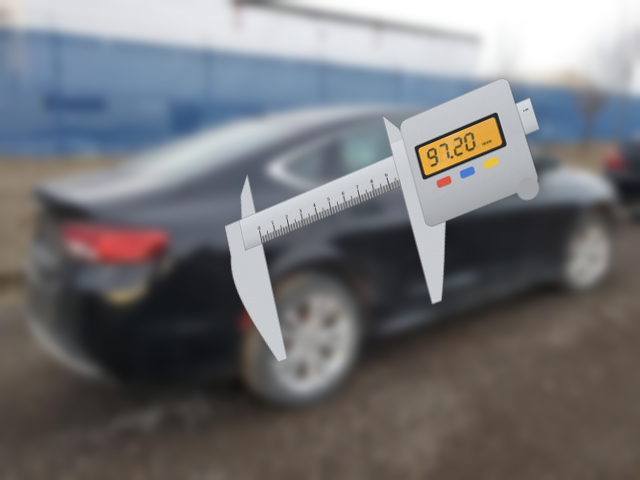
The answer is 97.20 mm
